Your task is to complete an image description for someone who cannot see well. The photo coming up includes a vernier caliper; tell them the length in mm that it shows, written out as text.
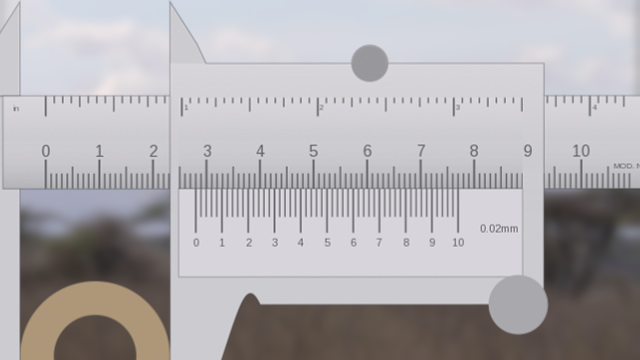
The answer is 28.0 mm
